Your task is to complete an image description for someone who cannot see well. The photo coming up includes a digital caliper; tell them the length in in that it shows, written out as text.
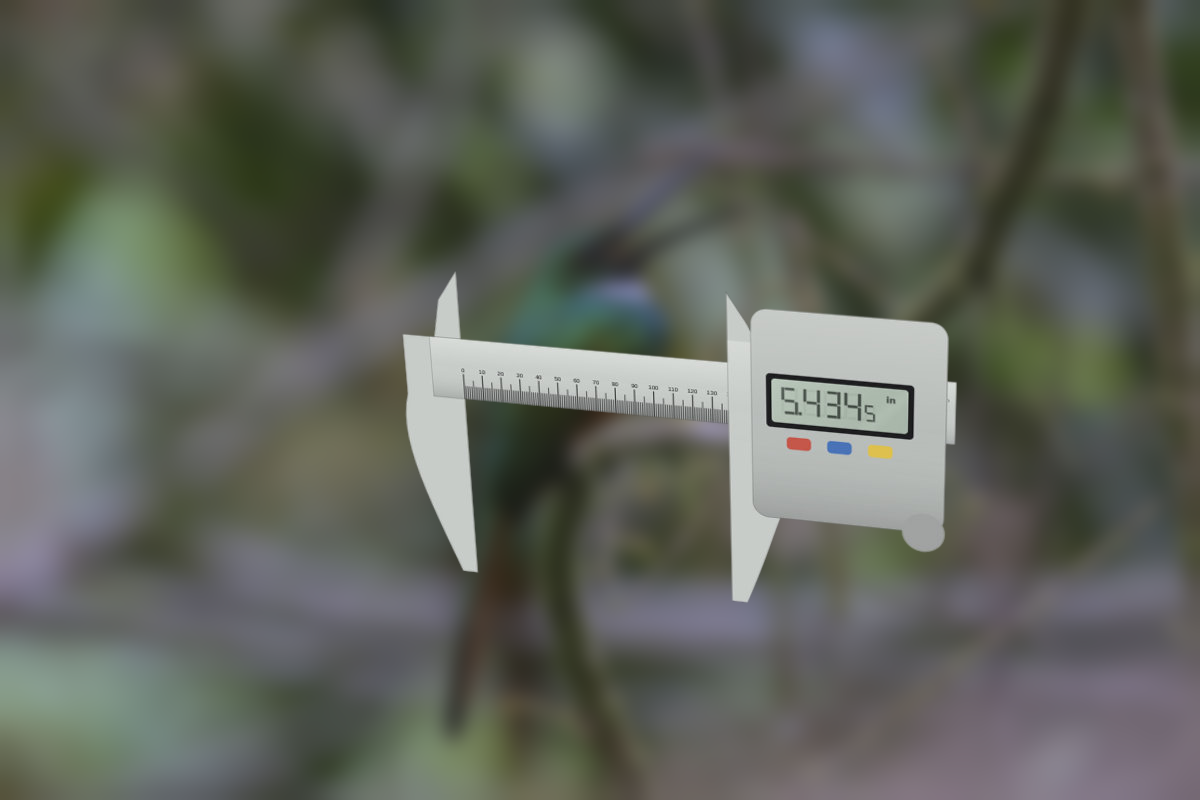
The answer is 5.4345 in
